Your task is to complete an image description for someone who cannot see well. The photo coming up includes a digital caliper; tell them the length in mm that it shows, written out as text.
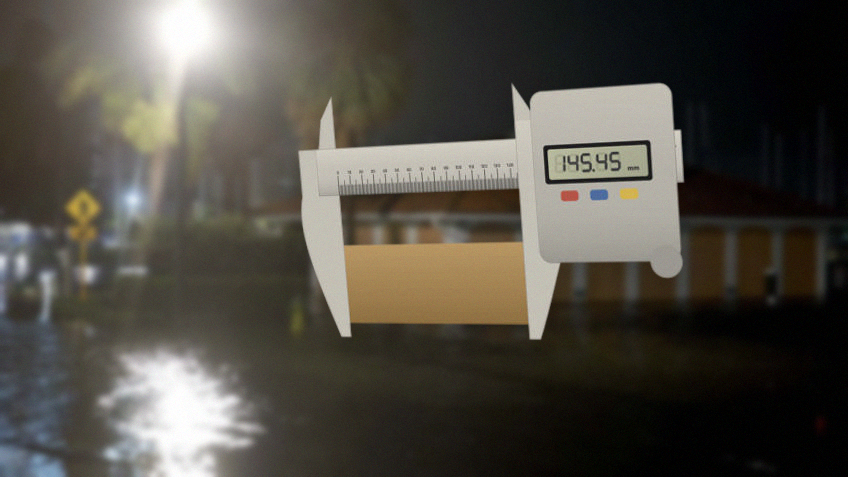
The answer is 145.45 mm
